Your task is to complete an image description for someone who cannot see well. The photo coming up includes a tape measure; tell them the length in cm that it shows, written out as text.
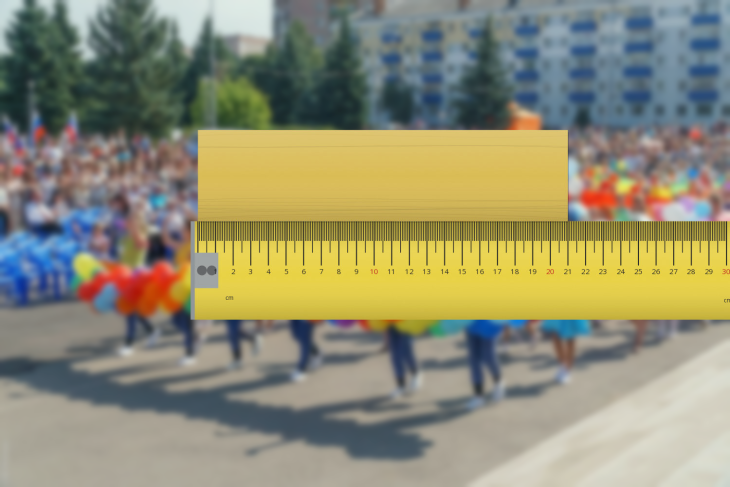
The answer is 21 cm
